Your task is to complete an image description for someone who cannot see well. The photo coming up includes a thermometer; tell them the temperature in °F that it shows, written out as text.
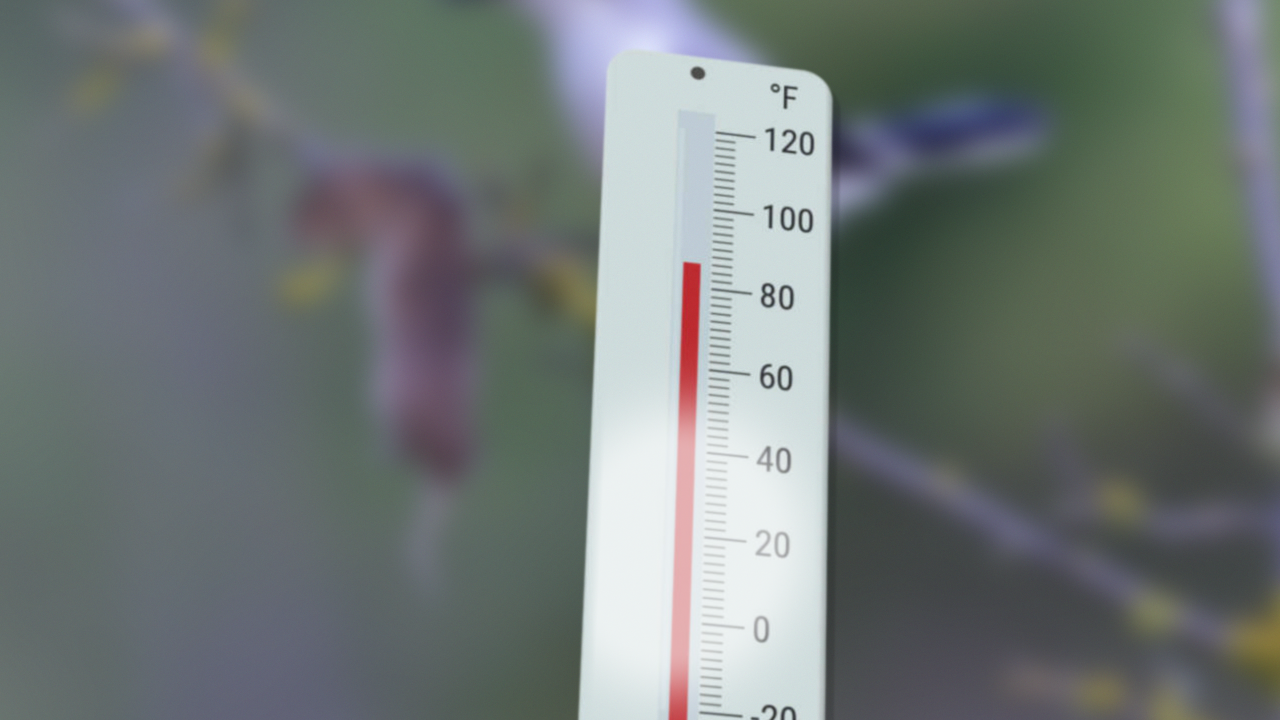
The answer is 86 °F
